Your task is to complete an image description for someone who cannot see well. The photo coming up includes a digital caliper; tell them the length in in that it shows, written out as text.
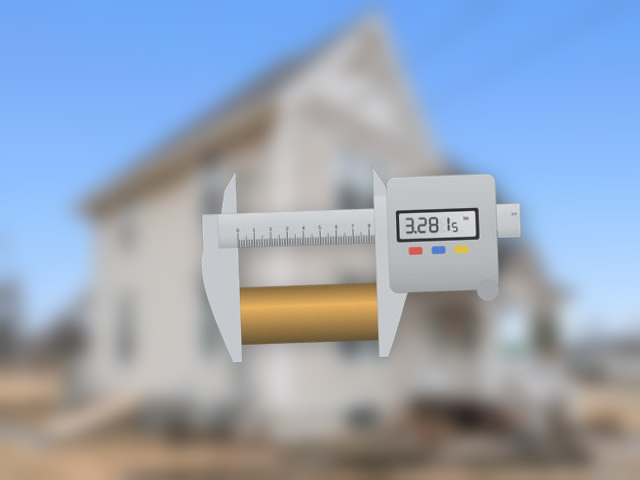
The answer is 3.2815 in
